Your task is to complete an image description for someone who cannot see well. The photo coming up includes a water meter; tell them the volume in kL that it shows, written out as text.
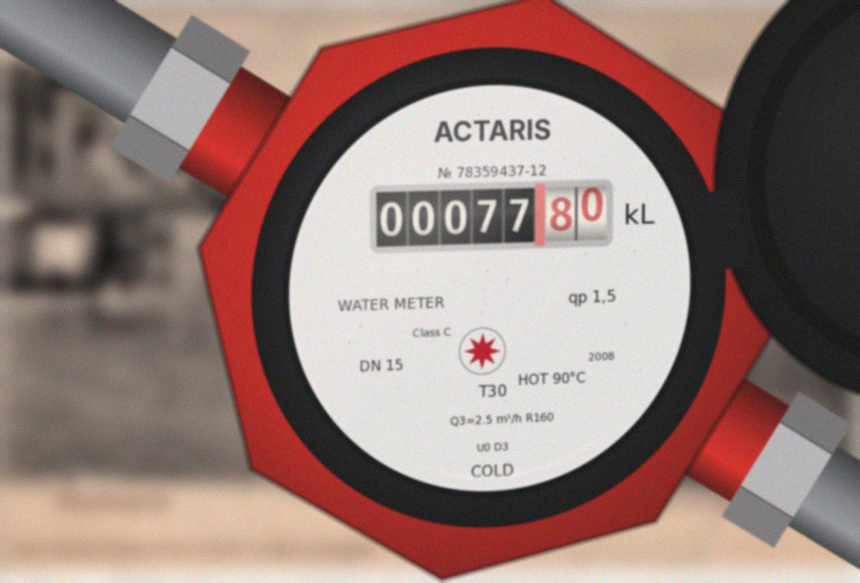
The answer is 77.80 kL
